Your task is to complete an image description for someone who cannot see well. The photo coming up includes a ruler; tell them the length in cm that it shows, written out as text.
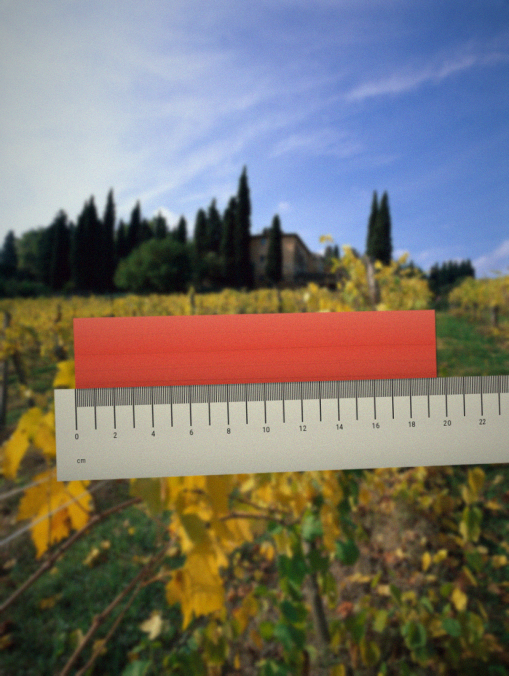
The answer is 19.5 cm
